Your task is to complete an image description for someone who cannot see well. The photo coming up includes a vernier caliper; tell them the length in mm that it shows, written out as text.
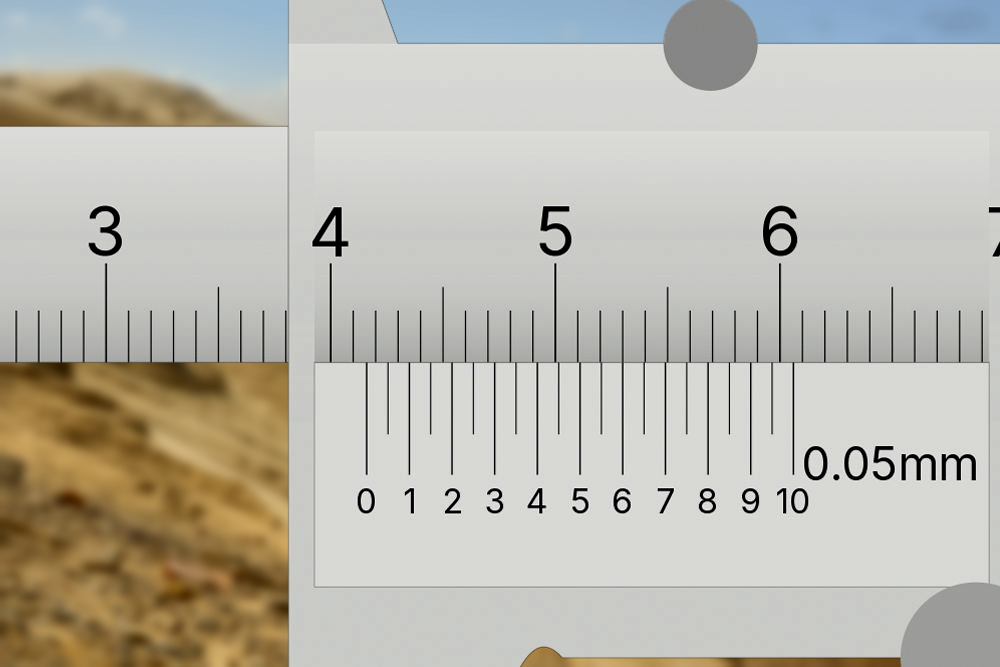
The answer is 41.6 mm
